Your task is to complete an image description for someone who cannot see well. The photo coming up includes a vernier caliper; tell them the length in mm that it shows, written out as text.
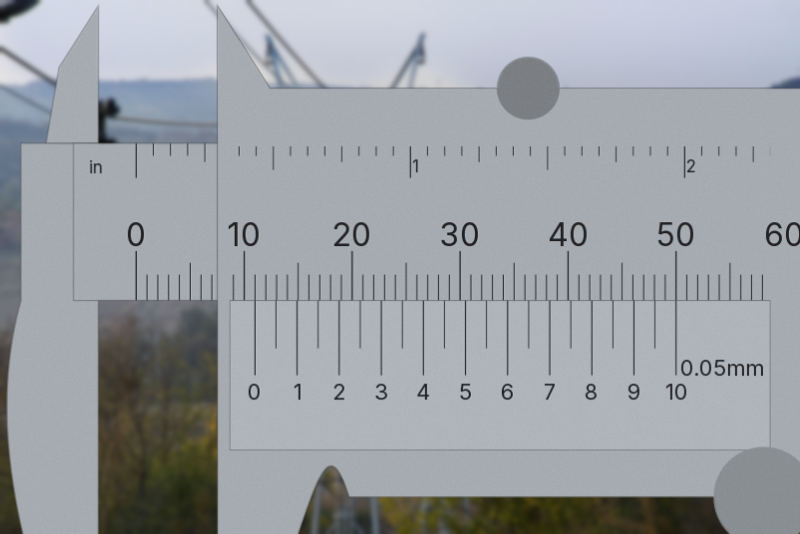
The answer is 11.0 mm
